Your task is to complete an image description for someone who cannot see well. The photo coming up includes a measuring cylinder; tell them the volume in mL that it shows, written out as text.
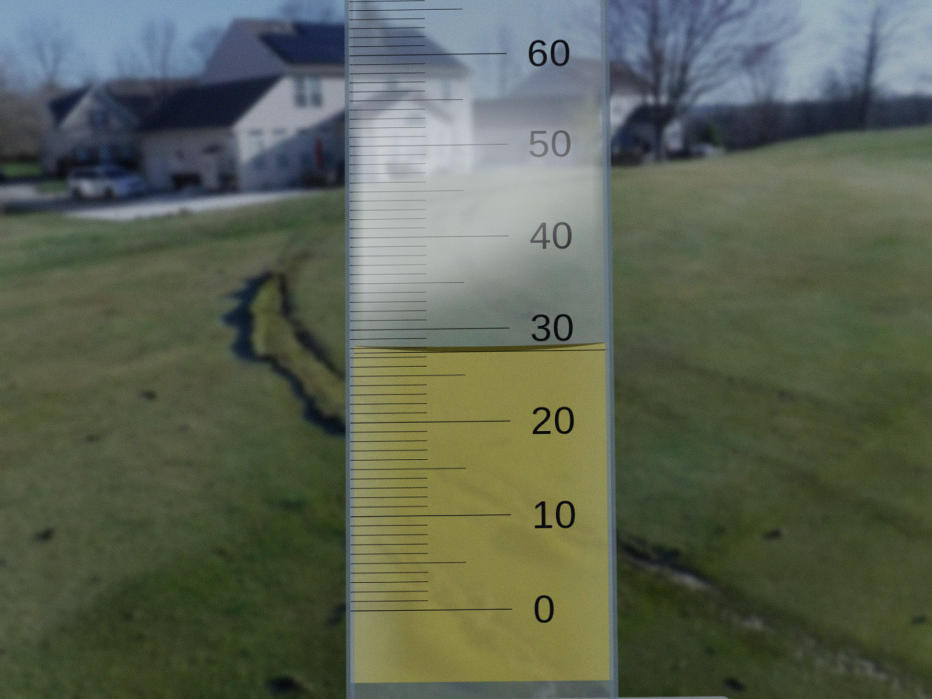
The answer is 27.5 mL
